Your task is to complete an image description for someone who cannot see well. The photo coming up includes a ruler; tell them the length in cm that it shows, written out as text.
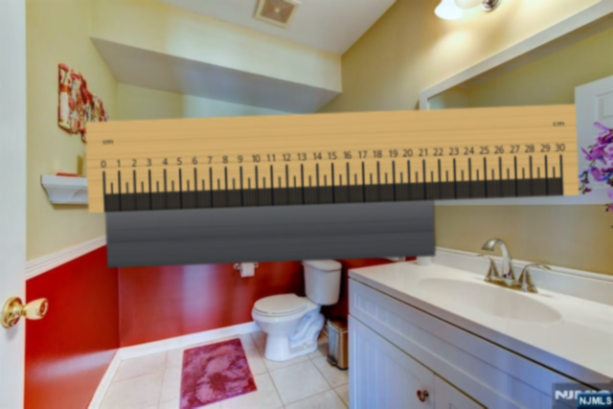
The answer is 21.5 cm
